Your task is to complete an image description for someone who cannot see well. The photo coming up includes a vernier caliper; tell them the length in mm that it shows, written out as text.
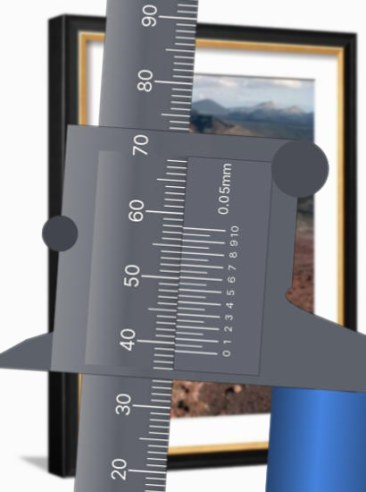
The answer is 38.8 mm
